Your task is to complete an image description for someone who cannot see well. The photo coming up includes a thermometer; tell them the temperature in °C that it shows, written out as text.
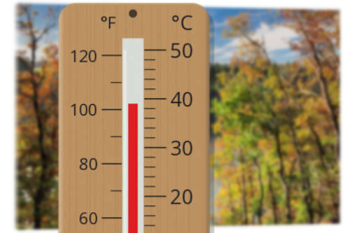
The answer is 39 °C
